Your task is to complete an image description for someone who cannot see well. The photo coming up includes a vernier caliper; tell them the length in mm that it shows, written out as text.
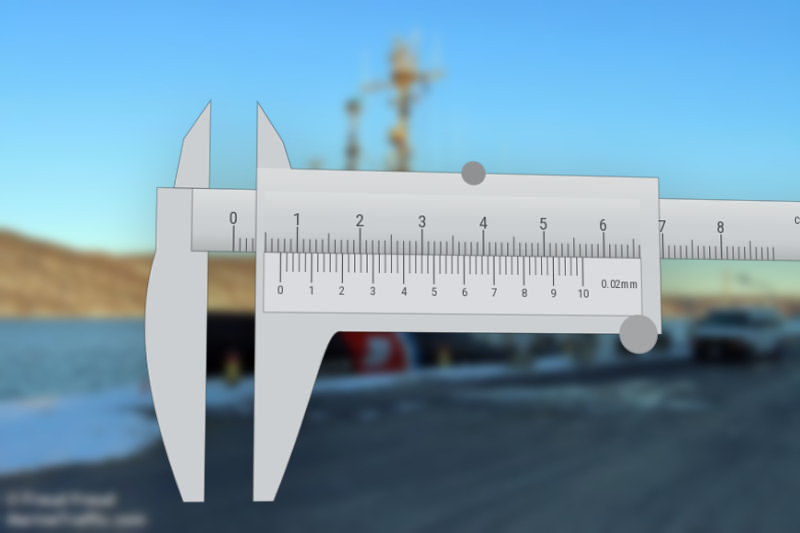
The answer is 7.4 mm
